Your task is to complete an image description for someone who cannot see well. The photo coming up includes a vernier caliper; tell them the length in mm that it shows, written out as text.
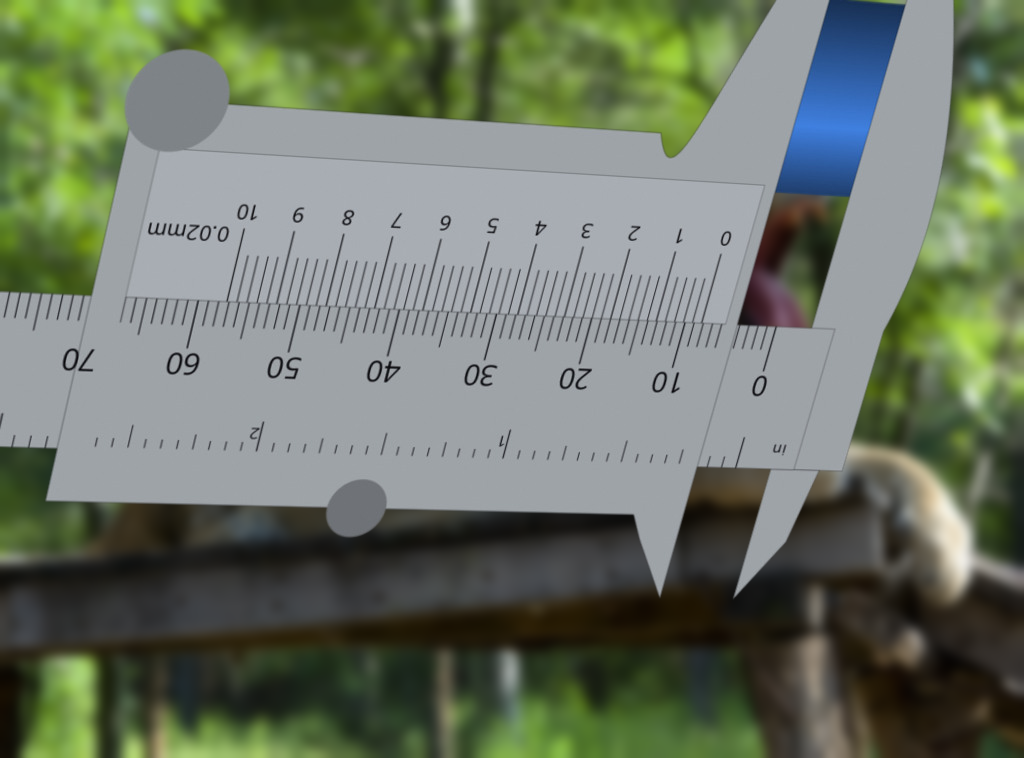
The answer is 8.2 mm
